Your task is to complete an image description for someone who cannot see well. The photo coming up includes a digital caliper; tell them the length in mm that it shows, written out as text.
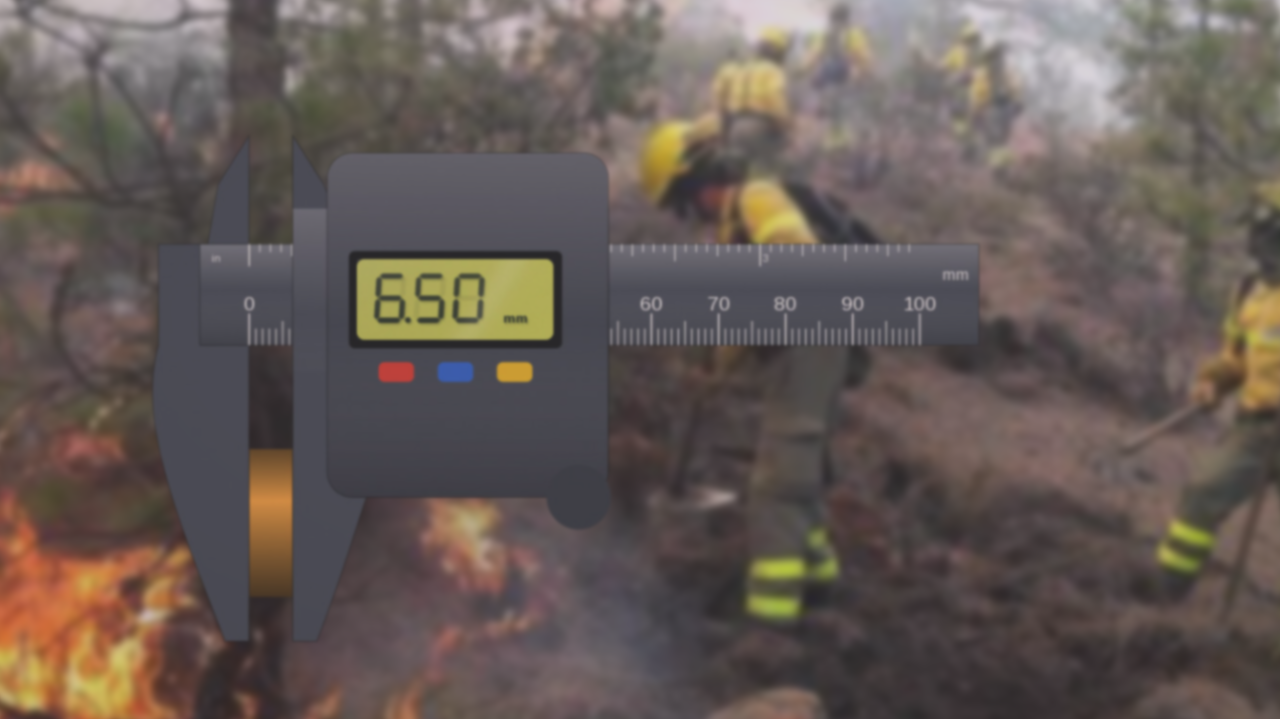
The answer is 6.50 mm
